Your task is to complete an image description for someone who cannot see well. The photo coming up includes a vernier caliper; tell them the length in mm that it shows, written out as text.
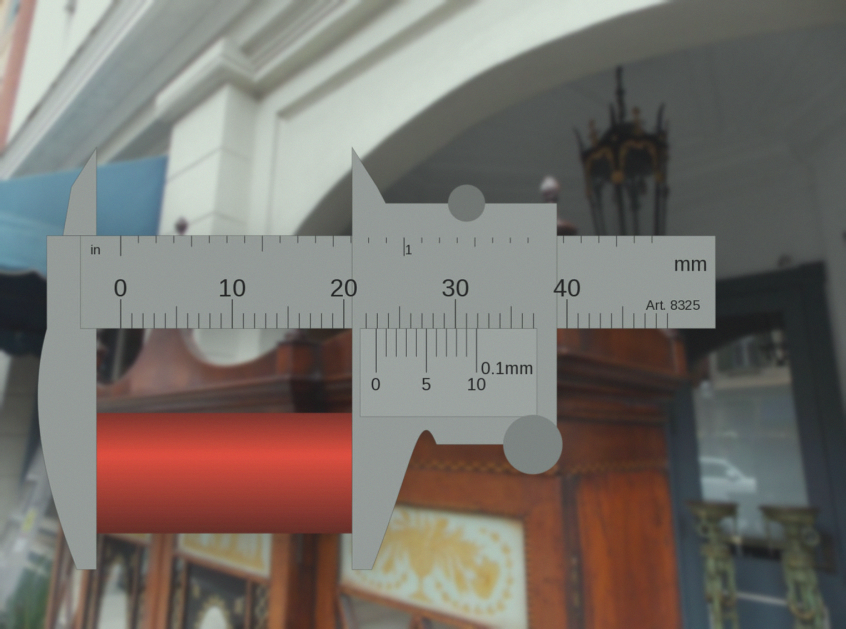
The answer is 22.9 mm
